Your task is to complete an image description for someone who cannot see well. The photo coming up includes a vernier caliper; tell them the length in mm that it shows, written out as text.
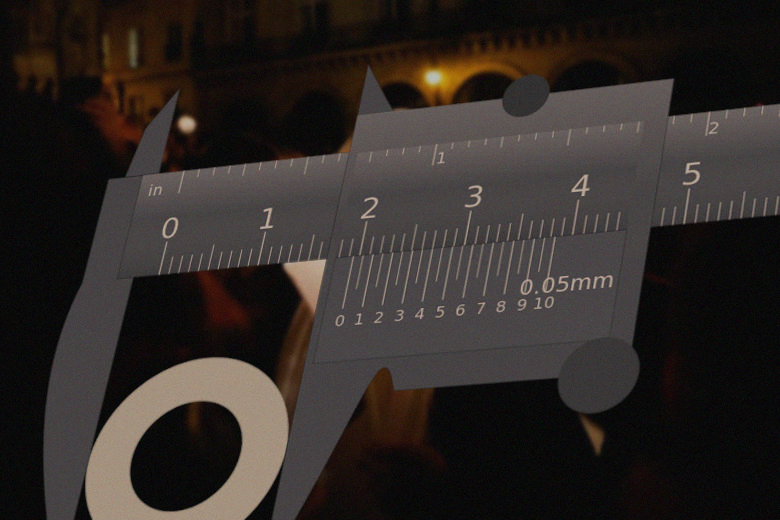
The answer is 19.4 mm
